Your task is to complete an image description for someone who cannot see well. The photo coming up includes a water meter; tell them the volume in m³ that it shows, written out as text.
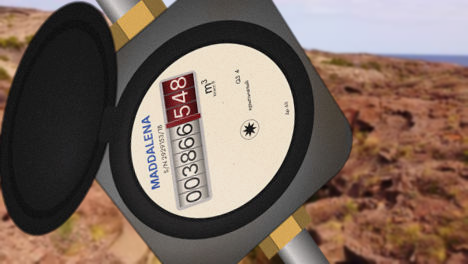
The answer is 3866.548 m³
